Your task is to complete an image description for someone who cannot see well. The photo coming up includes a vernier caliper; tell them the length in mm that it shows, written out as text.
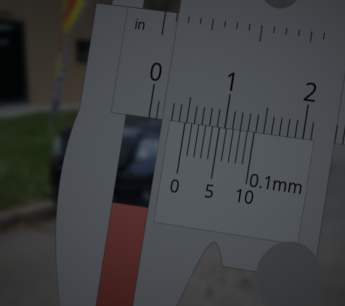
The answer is 4.8 mm
